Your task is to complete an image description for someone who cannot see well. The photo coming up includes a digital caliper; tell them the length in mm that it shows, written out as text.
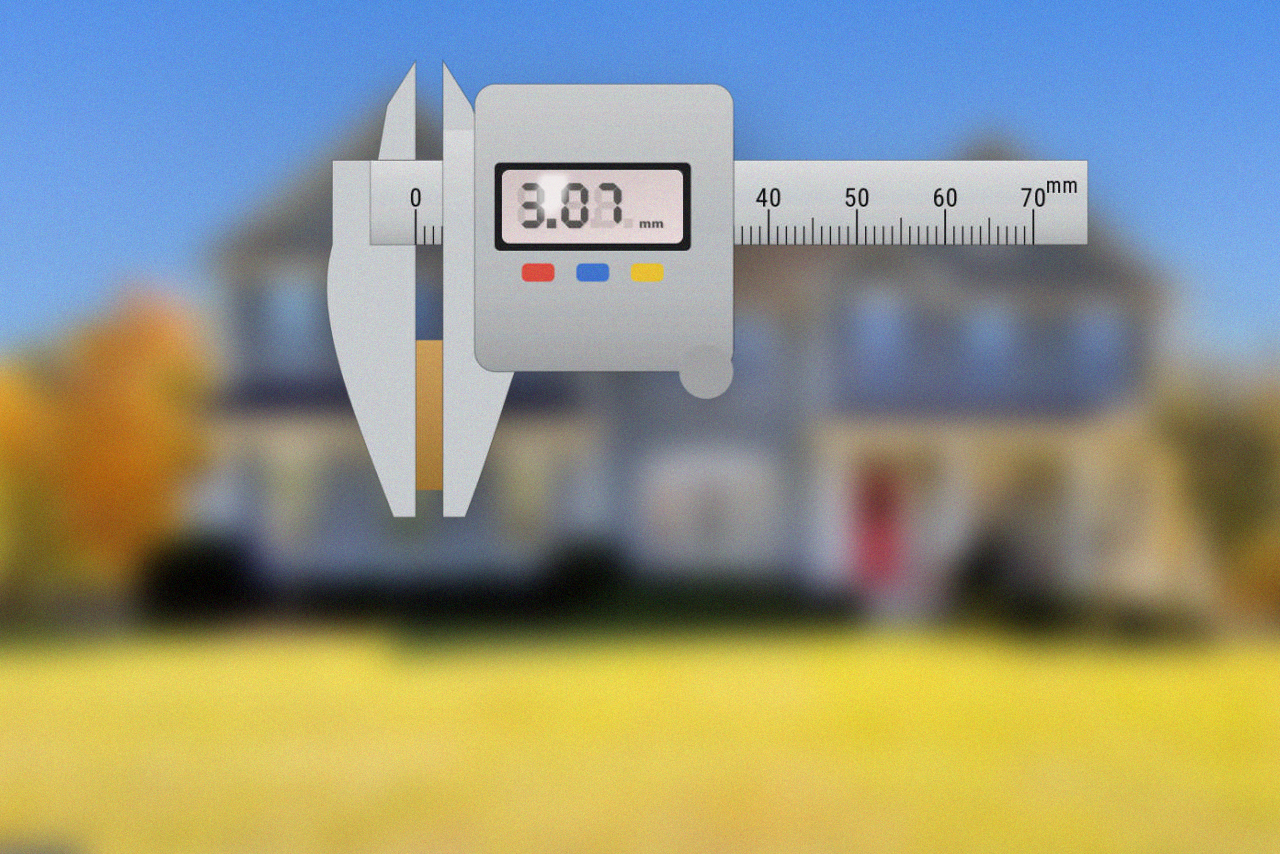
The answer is 3.07 mm
